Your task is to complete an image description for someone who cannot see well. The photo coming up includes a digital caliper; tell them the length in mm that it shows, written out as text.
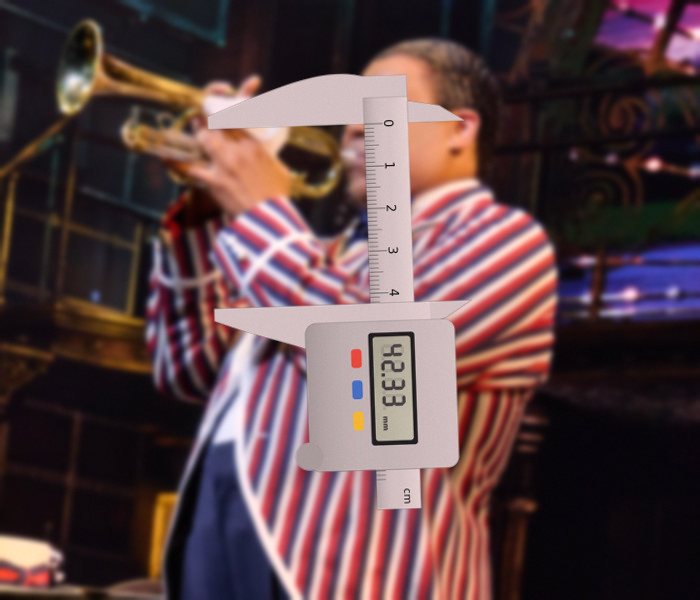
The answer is 42.33 mm
